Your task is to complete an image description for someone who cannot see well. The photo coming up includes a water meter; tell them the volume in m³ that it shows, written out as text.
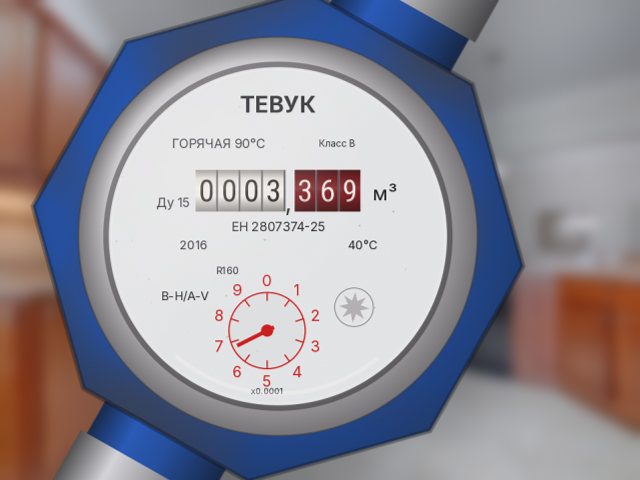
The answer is 3.3696 m³
